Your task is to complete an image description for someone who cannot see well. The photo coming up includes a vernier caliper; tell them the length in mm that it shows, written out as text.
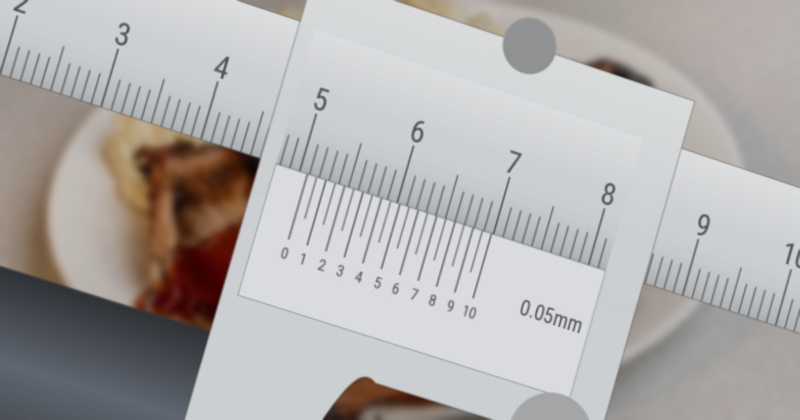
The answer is 50.8 mm
